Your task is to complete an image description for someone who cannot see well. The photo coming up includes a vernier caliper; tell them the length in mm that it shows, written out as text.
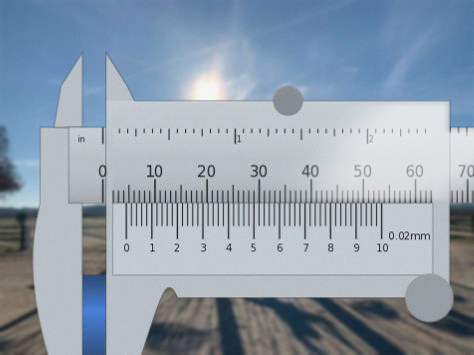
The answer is 4.5 mm
